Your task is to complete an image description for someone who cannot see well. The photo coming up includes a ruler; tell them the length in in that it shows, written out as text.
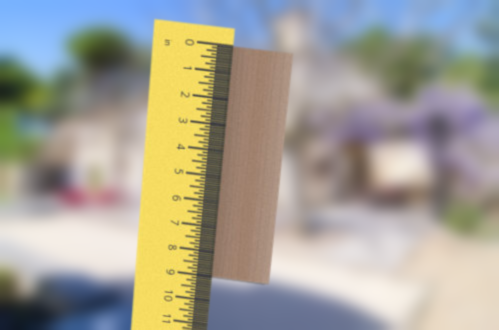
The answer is 9 in
